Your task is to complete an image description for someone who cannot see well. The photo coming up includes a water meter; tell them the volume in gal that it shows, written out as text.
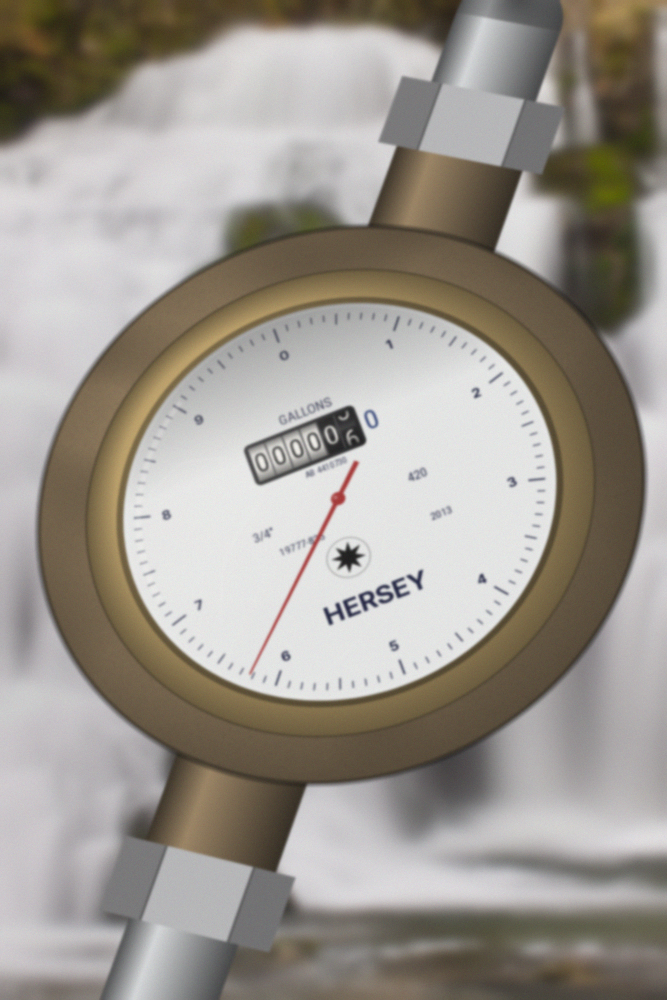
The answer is 56.2 gal
